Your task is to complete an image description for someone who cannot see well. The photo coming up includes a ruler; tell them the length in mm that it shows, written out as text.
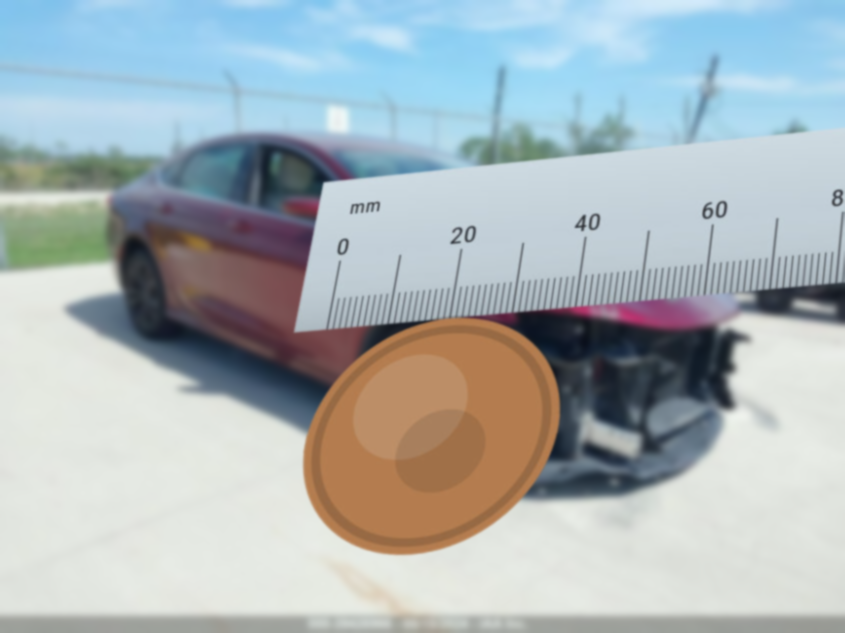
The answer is 40 mm
